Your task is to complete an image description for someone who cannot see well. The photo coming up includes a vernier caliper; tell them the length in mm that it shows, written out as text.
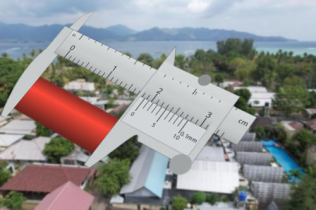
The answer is 18.6 mm
